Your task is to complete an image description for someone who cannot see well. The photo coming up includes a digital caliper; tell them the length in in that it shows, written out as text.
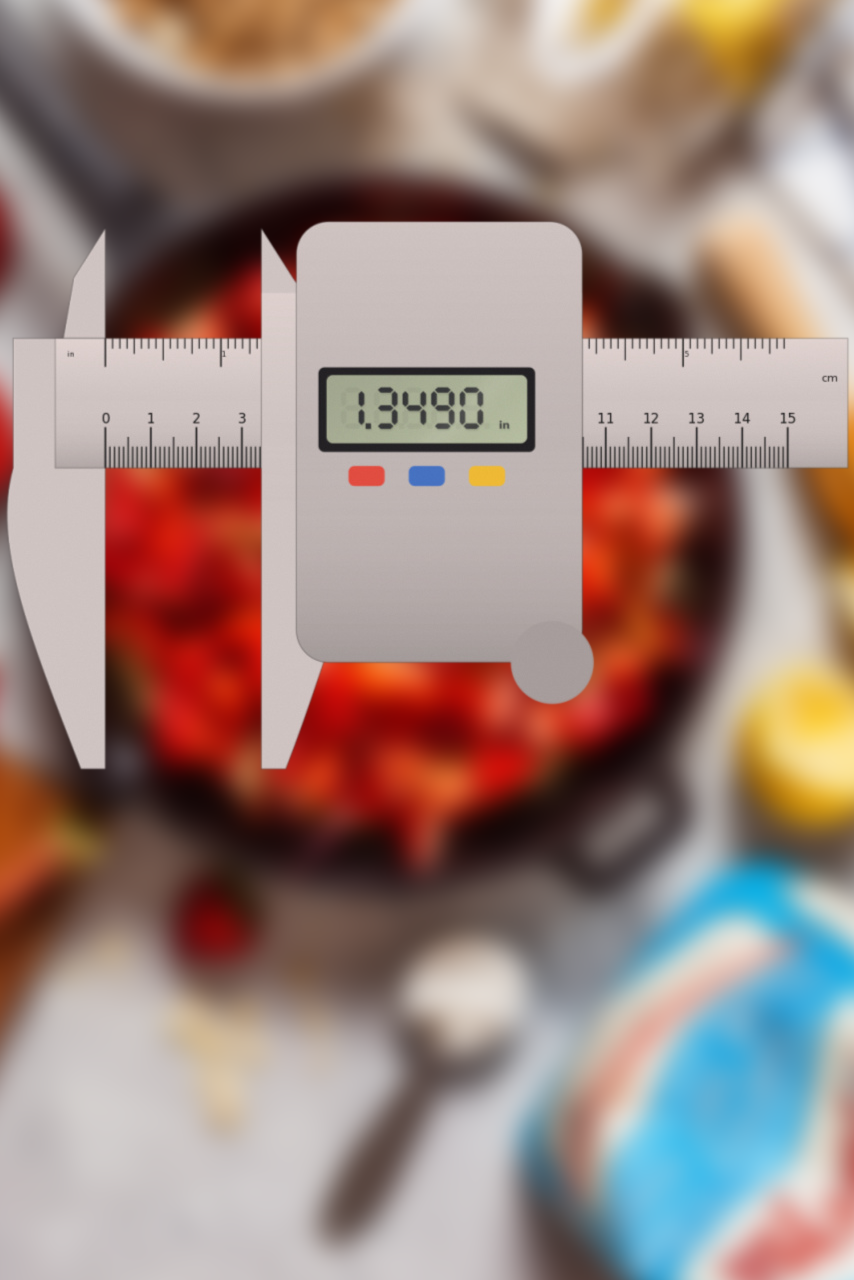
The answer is 1.3490 in
